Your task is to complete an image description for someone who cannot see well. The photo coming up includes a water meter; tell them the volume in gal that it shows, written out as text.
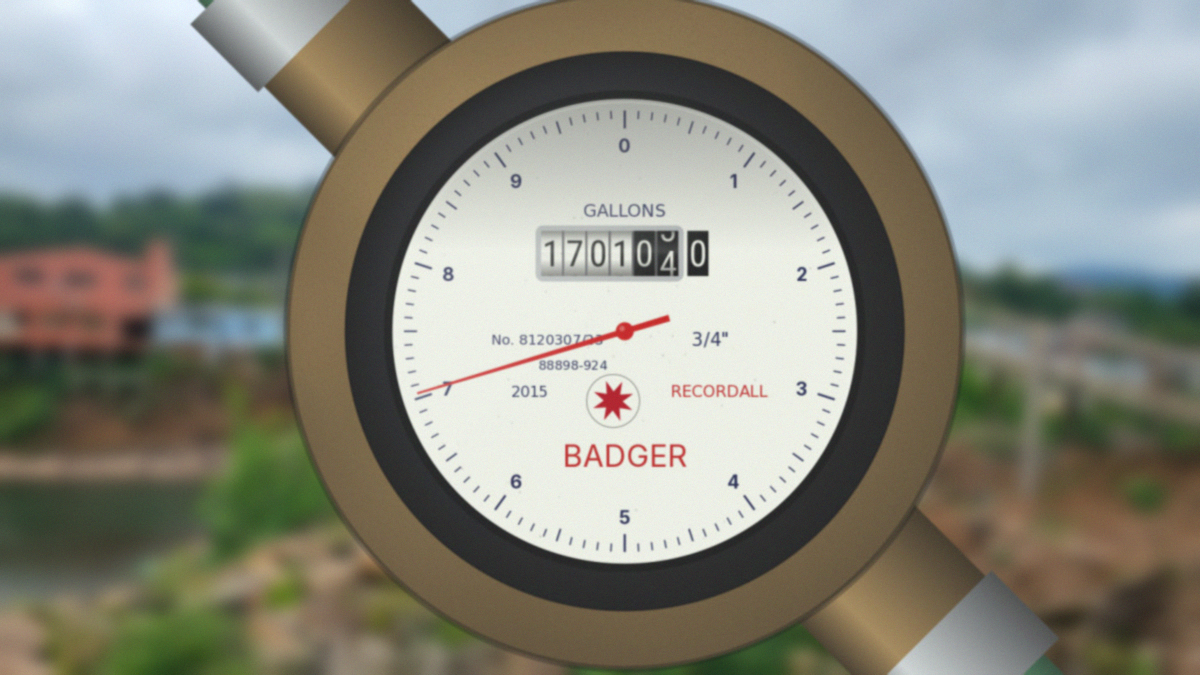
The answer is 1701037.0 gal
